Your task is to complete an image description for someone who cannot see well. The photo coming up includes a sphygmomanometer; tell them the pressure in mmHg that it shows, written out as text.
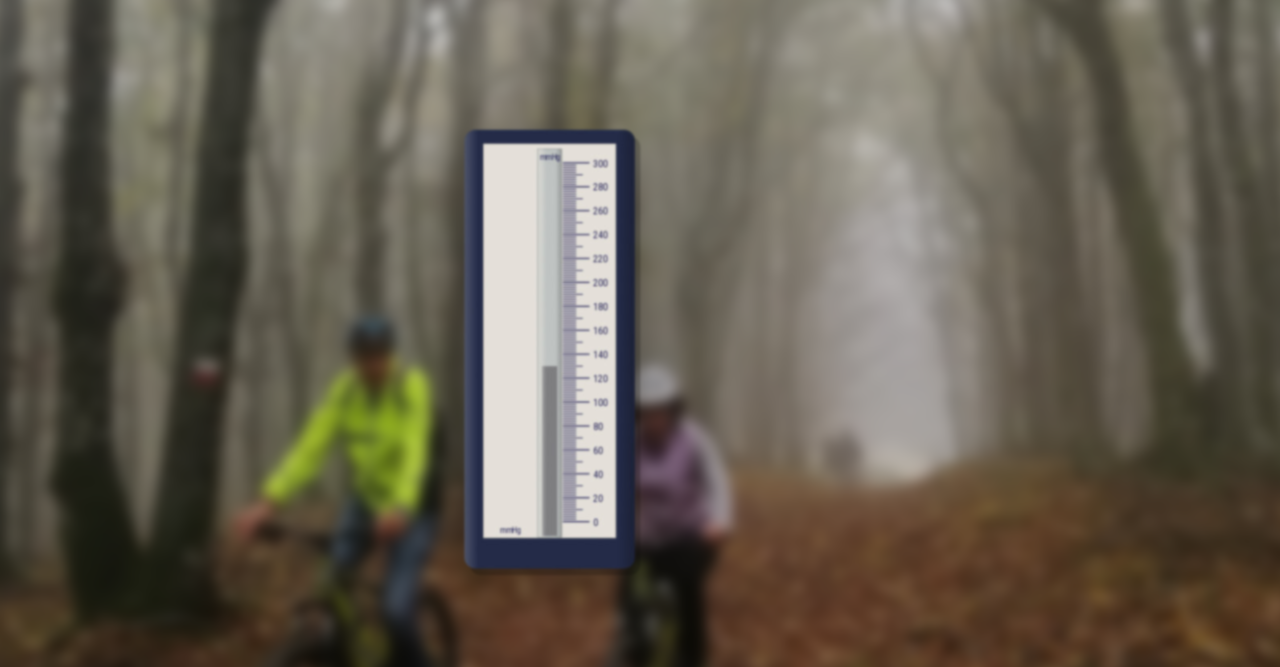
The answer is 130 mmHg
